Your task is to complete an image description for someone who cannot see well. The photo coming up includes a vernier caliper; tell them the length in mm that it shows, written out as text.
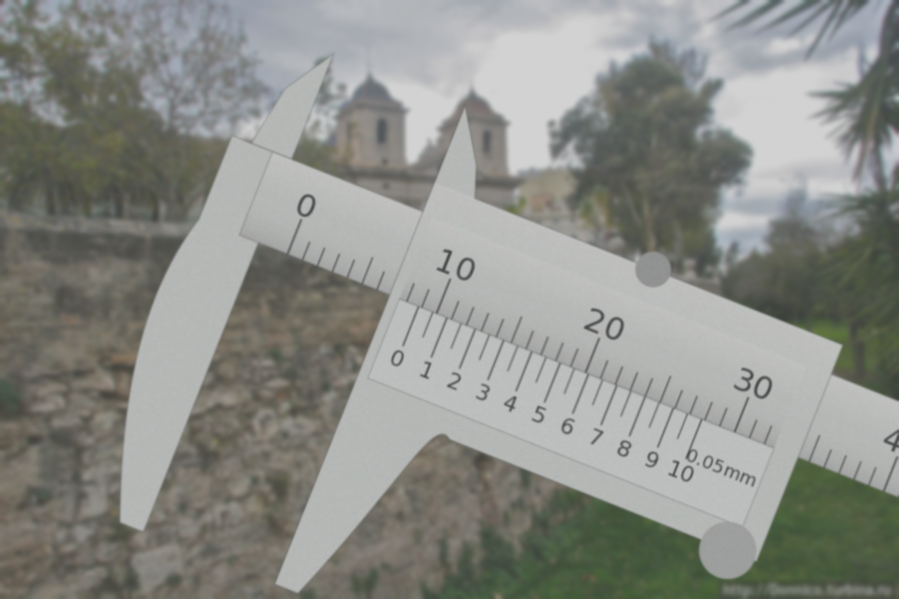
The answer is 8.8 mm
